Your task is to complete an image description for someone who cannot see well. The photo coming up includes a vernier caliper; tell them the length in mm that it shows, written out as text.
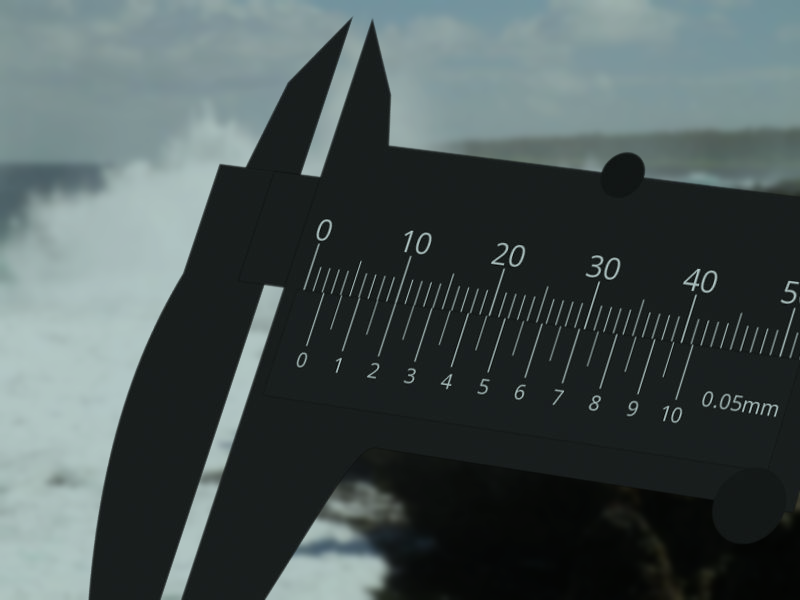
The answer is 2.2 mm
